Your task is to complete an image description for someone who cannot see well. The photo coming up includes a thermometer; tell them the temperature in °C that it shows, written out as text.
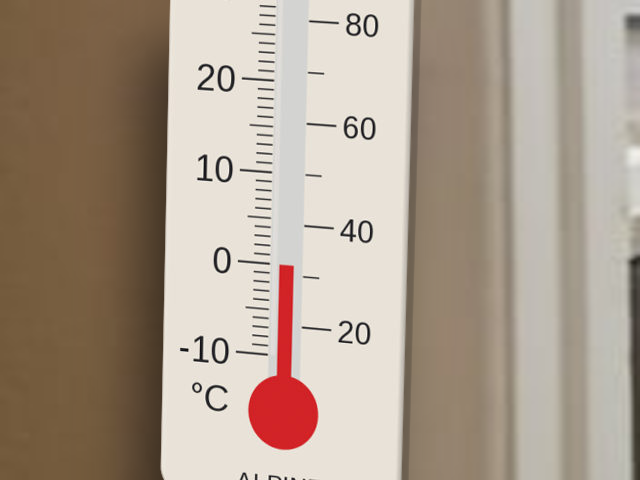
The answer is 0 °C
